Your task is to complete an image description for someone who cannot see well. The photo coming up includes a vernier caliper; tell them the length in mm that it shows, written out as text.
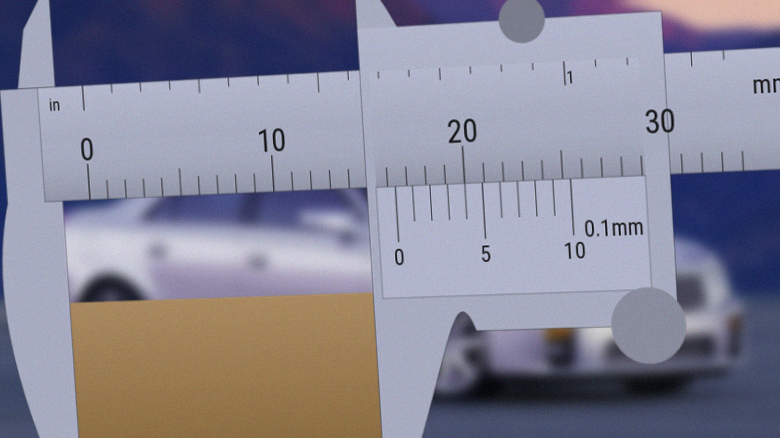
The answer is 16.4 mm
